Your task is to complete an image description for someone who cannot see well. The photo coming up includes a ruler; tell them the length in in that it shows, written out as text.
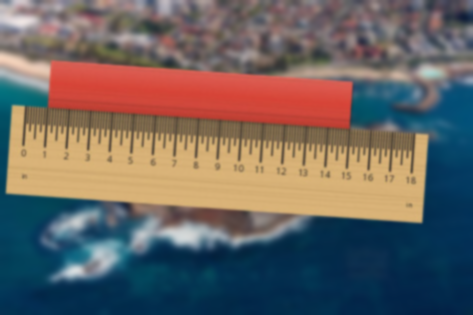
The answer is 14 in
